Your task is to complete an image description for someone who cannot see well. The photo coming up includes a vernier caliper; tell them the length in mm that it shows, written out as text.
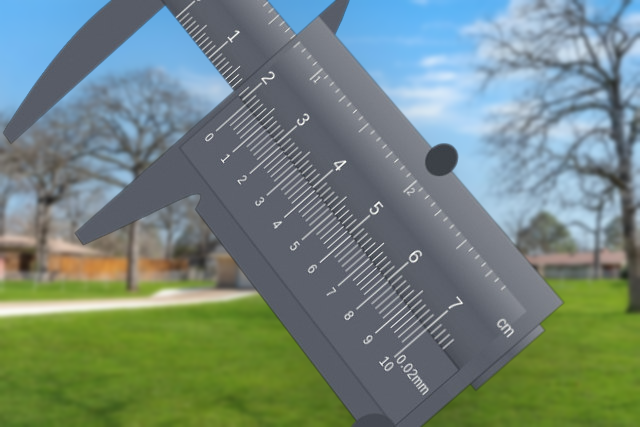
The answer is 21.0 mm
